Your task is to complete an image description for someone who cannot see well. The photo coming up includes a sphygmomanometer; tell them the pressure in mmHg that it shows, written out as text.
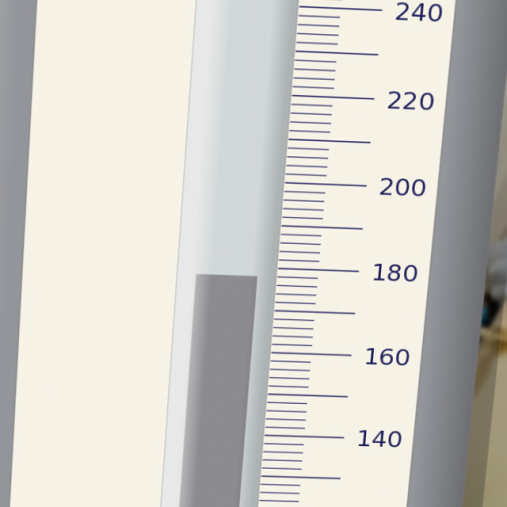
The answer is 178 mmHg
